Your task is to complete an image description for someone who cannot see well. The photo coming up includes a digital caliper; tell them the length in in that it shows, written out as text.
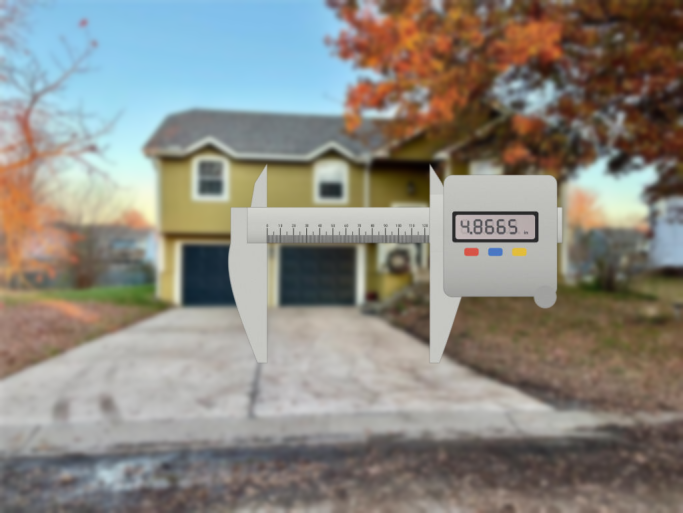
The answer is 4.8665 in
